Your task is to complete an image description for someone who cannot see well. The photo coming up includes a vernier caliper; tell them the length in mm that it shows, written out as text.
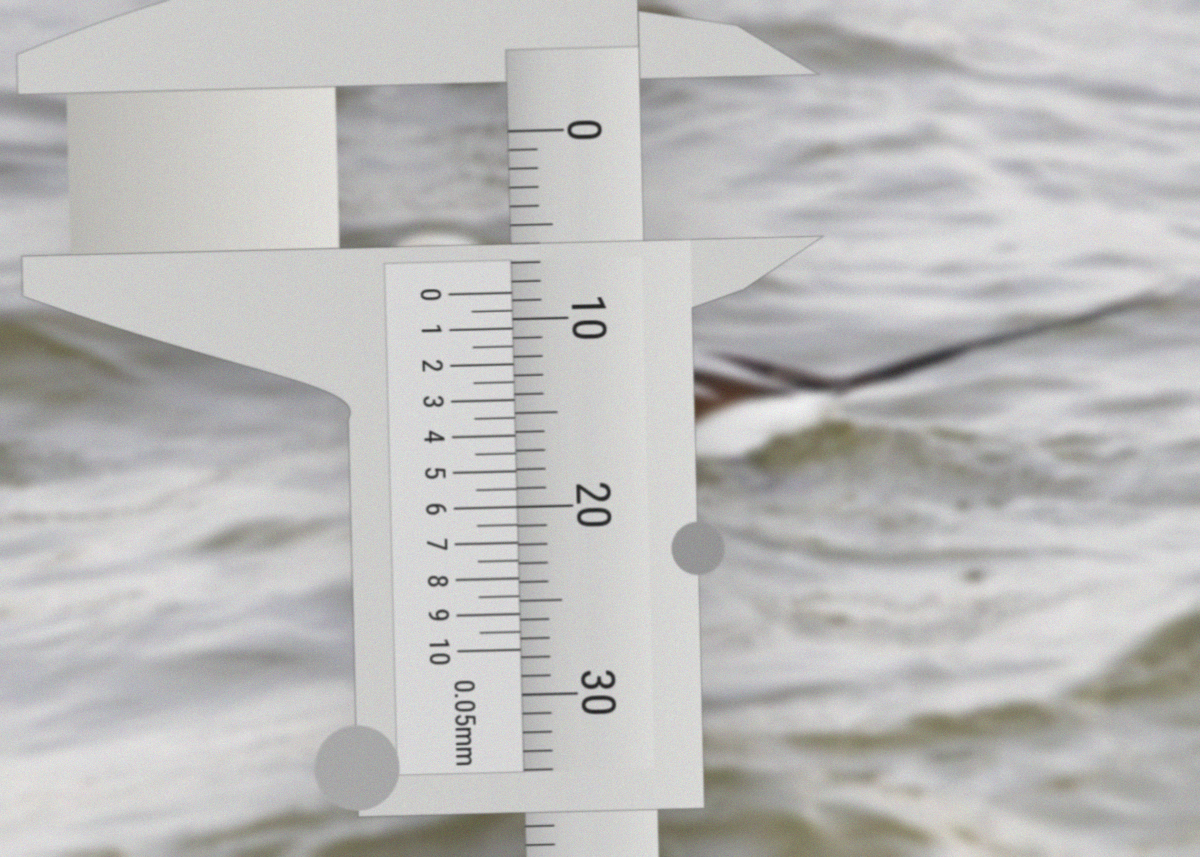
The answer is 8.6 mm
